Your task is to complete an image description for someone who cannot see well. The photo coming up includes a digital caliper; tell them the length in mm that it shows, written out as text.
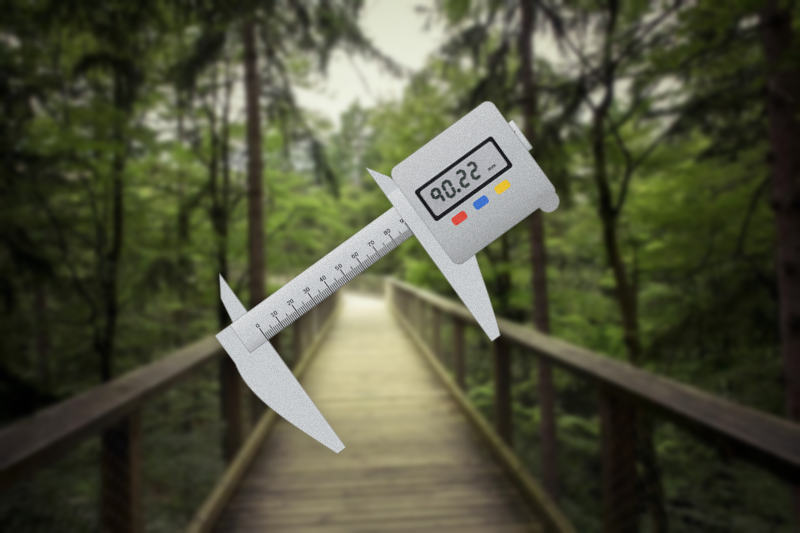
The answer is 90.22 mm
